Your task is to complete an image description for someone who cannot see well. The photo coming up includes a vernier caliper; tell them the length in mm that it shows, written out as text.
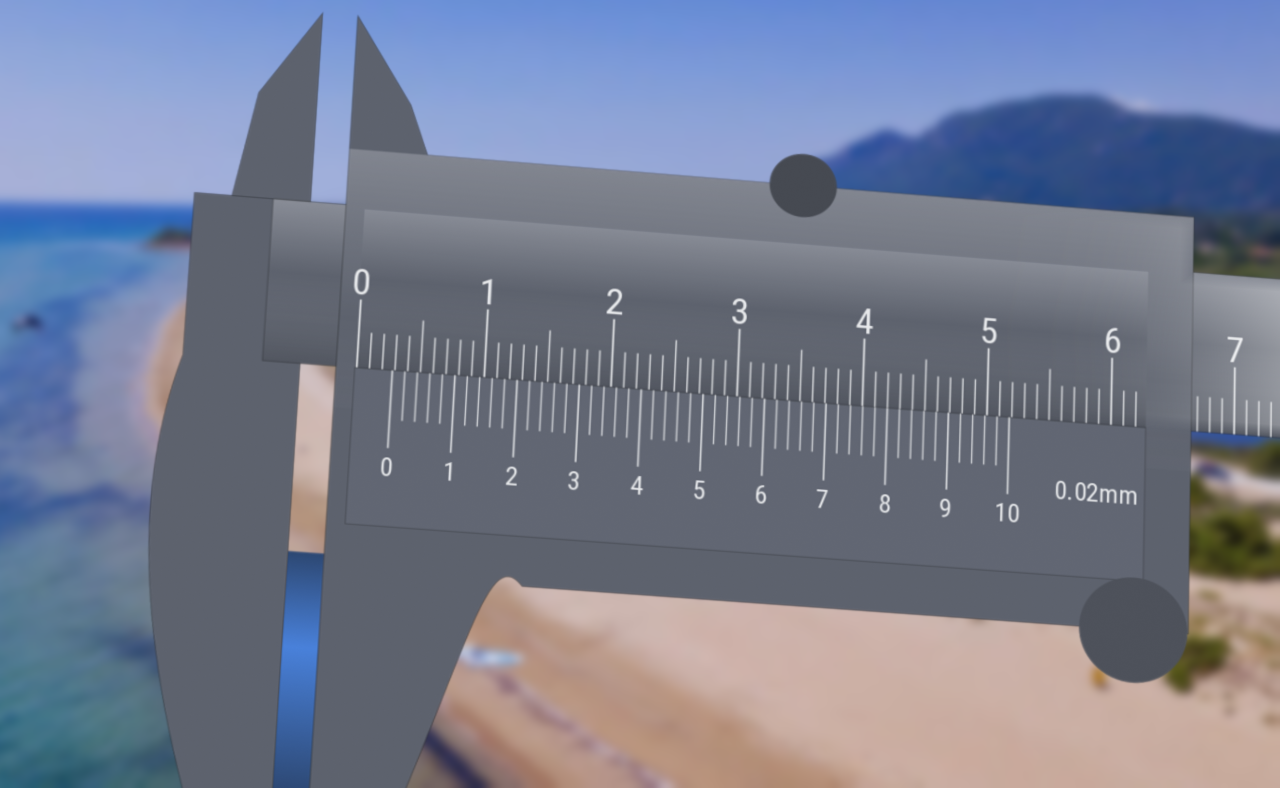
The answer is 2.8 mm
